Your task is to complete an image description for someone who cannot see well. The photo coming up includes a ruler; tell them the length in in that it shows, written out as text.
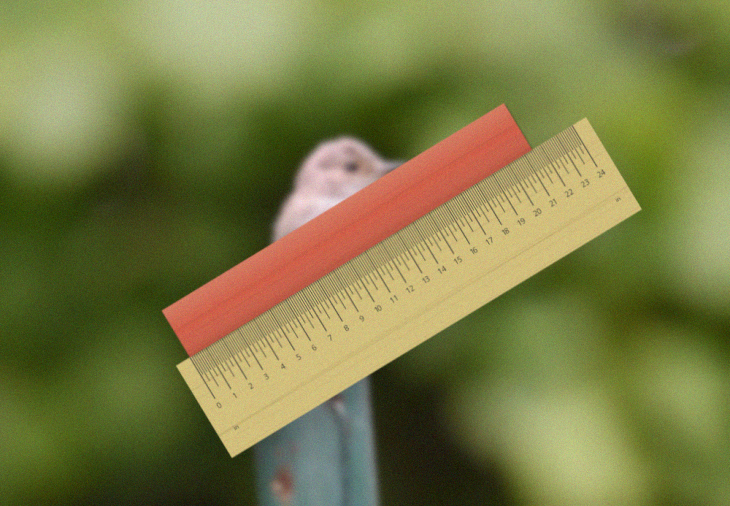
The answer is 21.5 in
